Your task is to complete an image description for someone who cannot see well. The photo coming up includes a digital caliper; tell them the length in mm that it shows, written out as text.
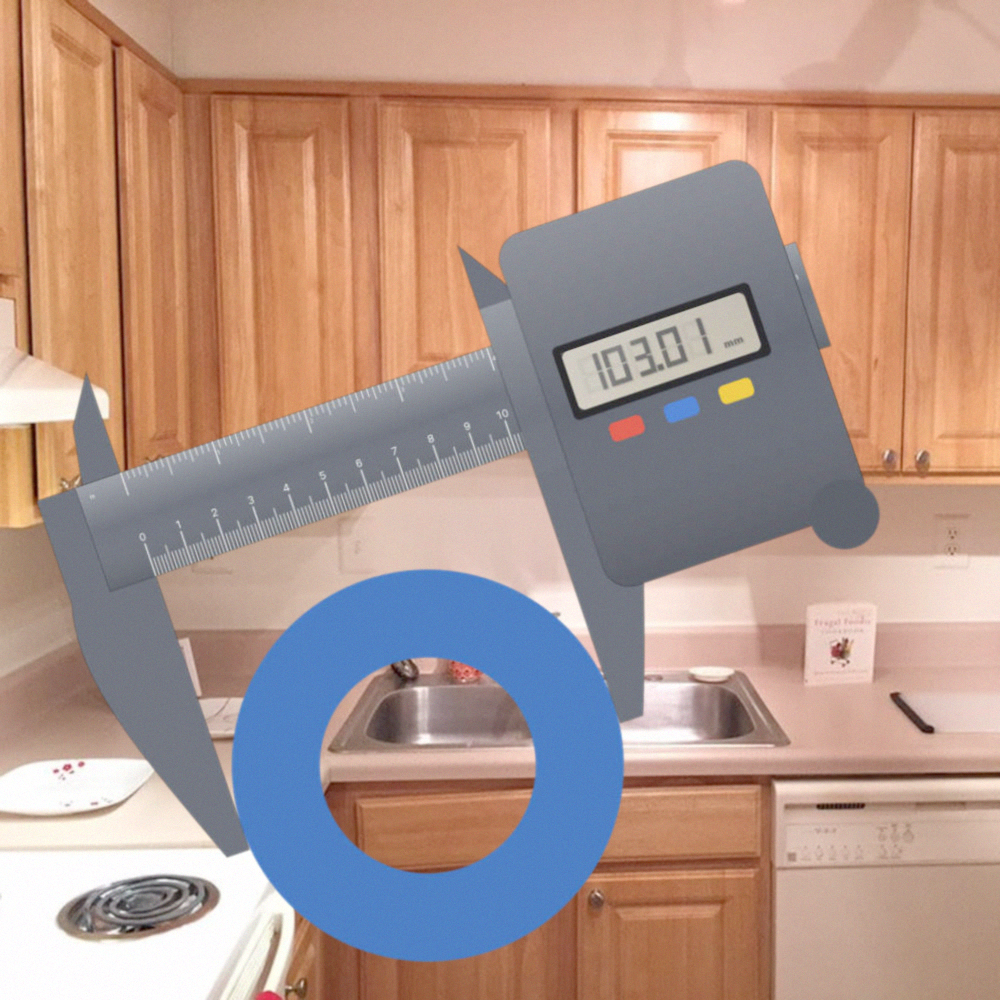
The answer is 103.01 mm
